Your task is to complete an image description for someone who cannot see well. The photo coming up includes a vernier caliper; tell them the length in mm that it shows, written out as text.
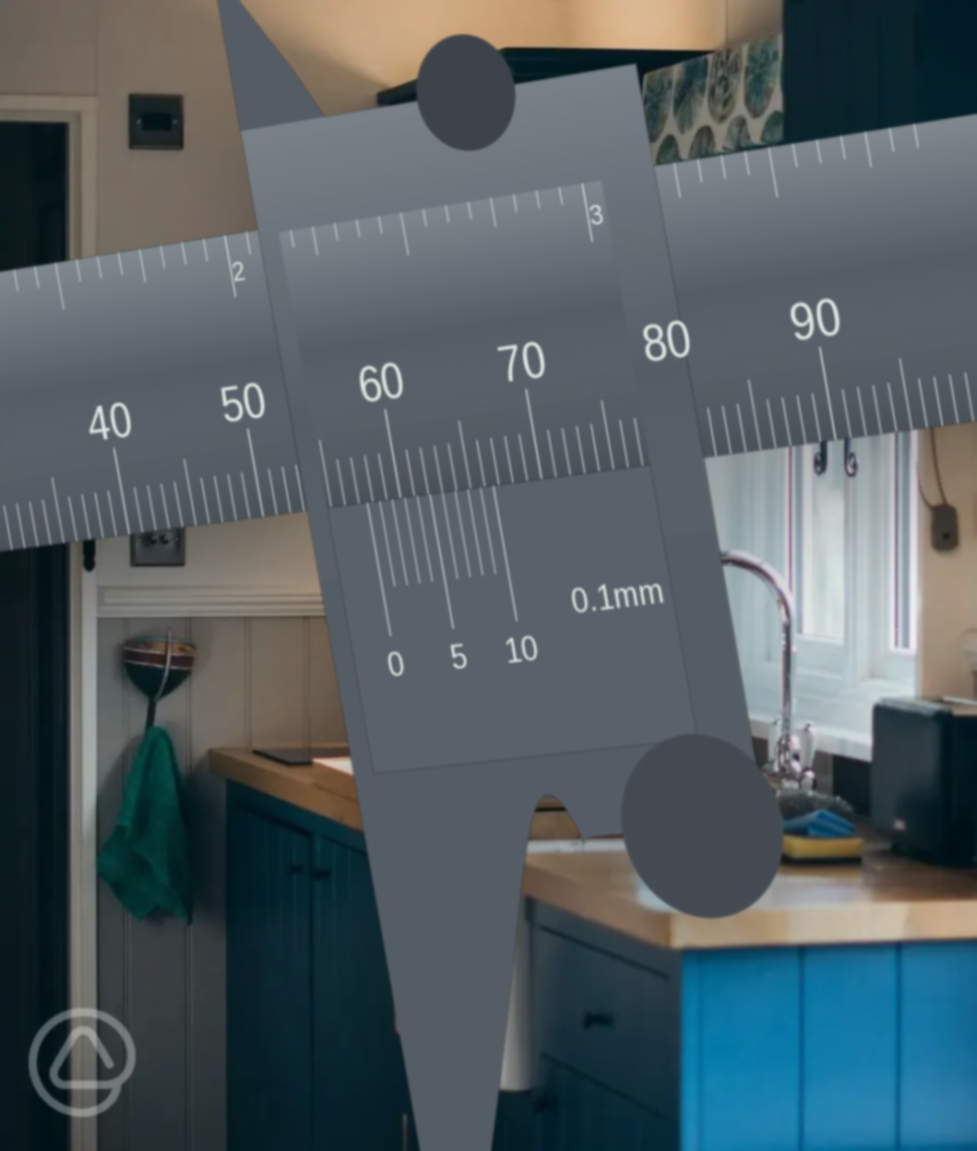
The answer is 57.6 mm
